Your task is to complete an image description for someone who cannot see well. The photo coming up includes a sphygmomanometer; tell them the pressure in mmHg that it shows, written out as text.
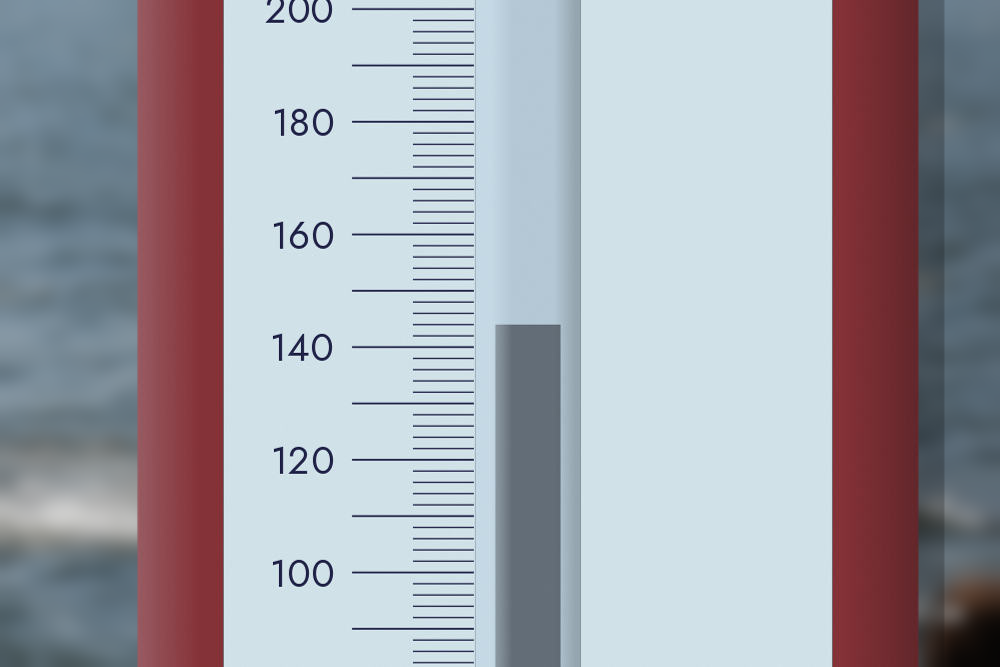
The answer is 144 mmHg
